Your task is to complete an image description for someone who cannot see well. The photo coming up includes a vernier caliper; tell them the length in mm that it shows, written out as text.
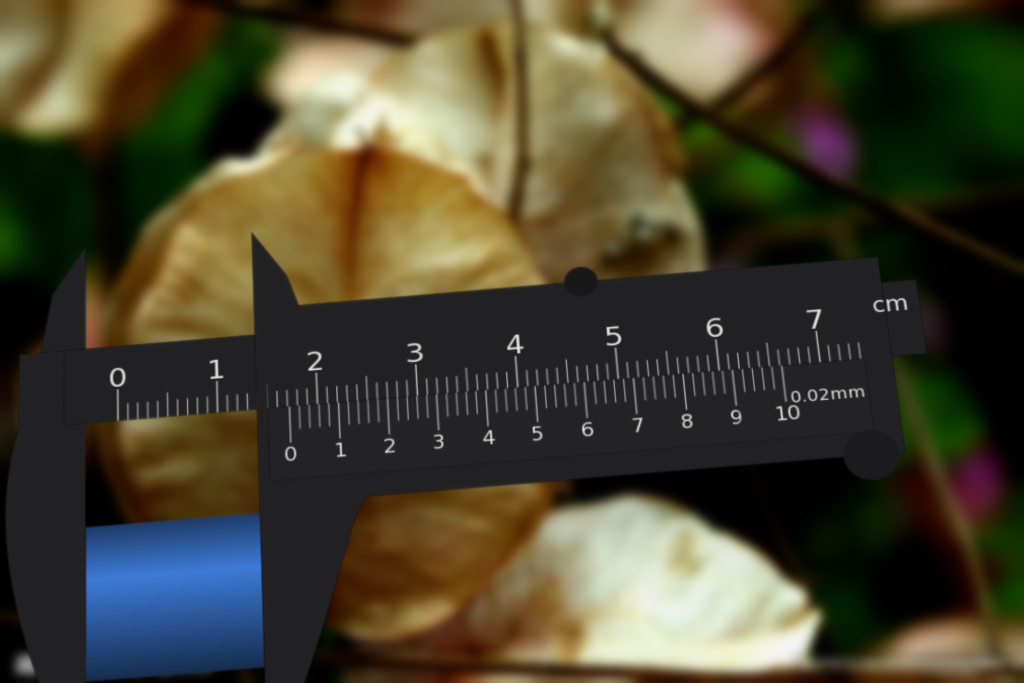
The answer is 17.2 mm
